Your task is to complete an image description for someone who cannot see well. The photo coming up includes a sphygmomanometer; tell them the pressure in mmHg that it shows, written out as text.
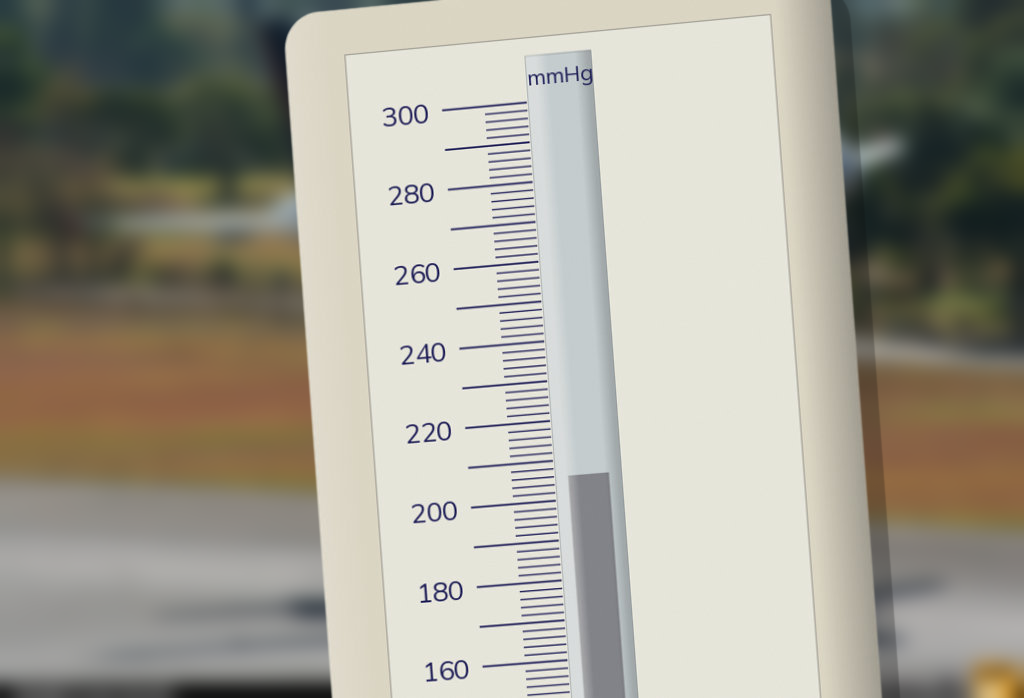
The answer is 206 mmHg
